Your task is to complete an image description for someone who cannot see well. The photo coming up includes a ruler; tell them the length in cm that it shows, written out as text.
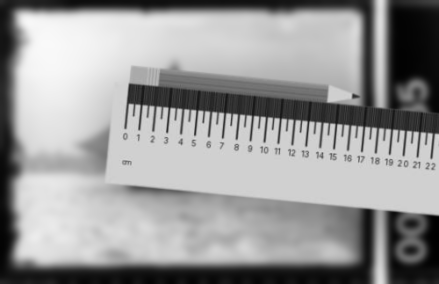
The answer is 16.5 cm
